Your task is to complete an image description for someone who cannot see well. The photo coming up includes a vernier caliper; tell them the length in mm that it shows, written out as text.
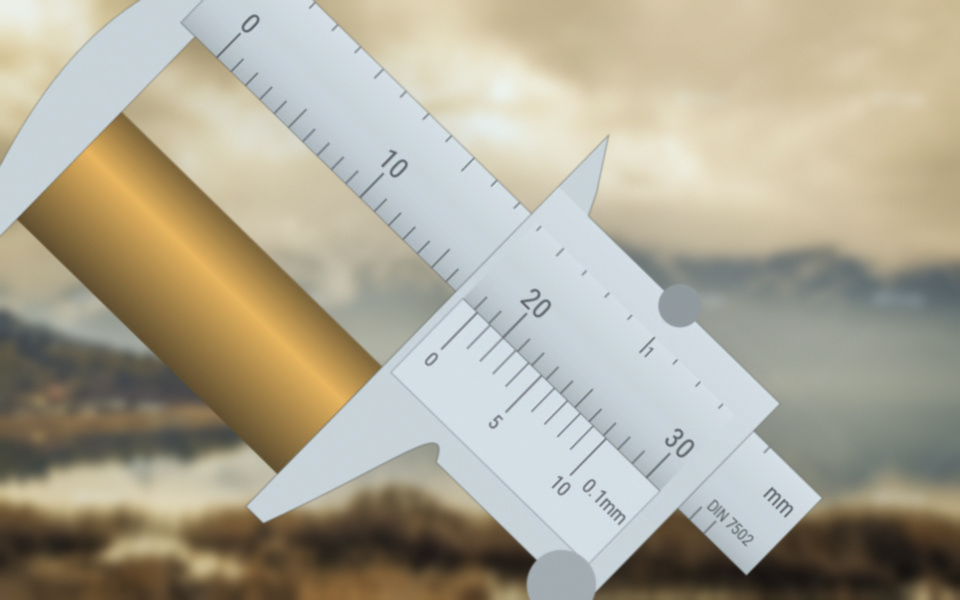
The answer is 18.2 mm
